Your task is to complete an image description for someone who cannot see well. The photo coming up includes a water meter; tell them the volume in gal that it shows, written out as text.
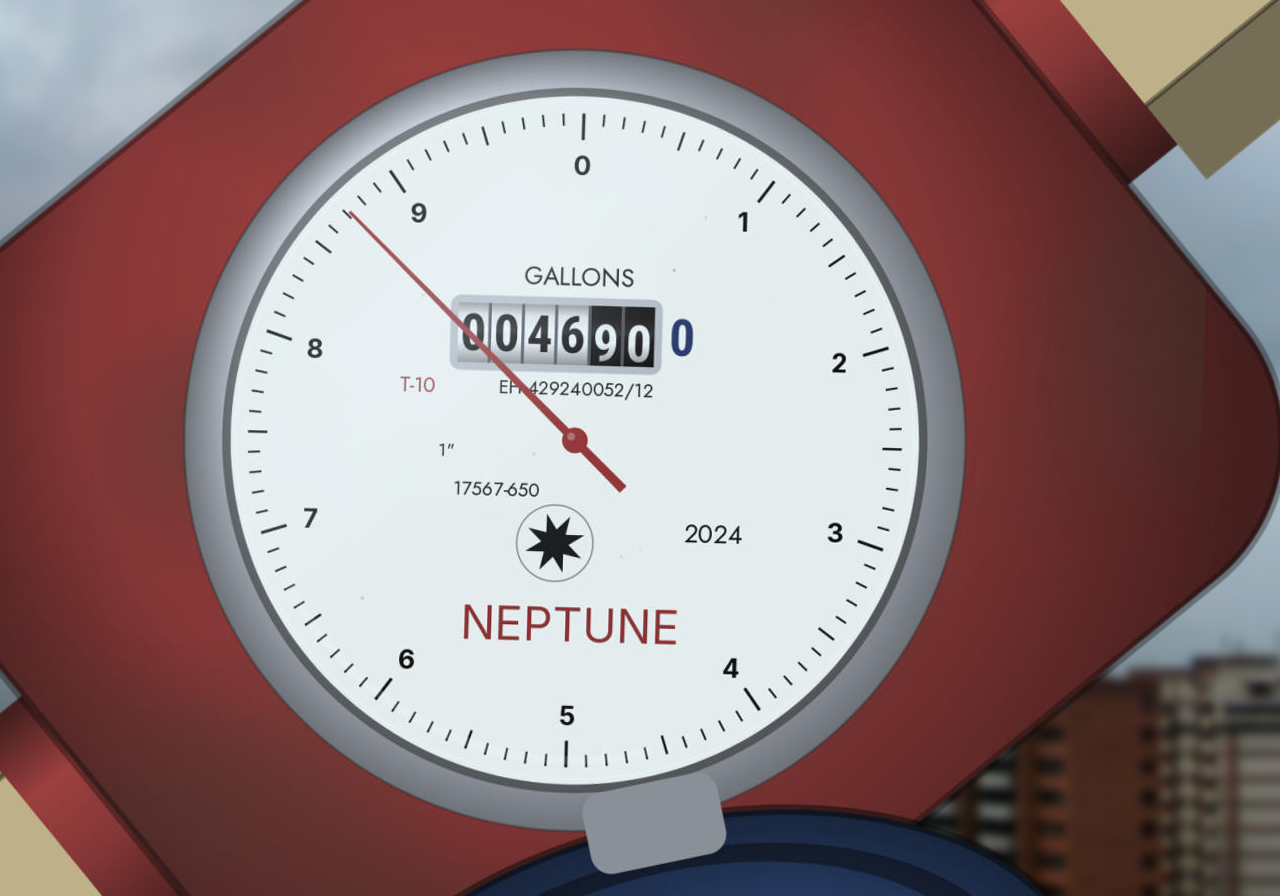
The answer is 46898.7 gal
